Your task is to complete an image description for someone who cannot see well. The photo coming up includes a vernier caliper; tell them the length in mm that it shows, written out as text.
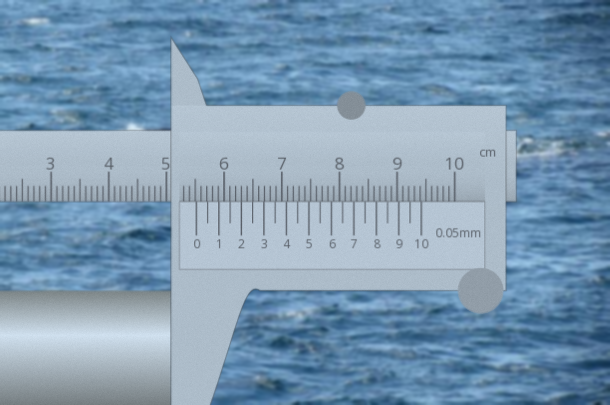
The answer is 55.2 mm
